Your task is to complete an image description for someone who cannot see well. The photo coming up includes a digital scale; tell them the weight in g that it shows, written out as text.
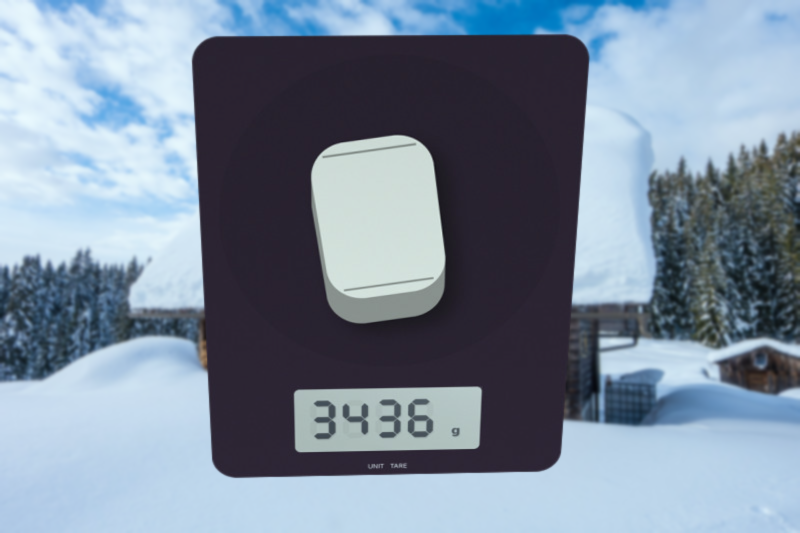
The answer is 3436 g
